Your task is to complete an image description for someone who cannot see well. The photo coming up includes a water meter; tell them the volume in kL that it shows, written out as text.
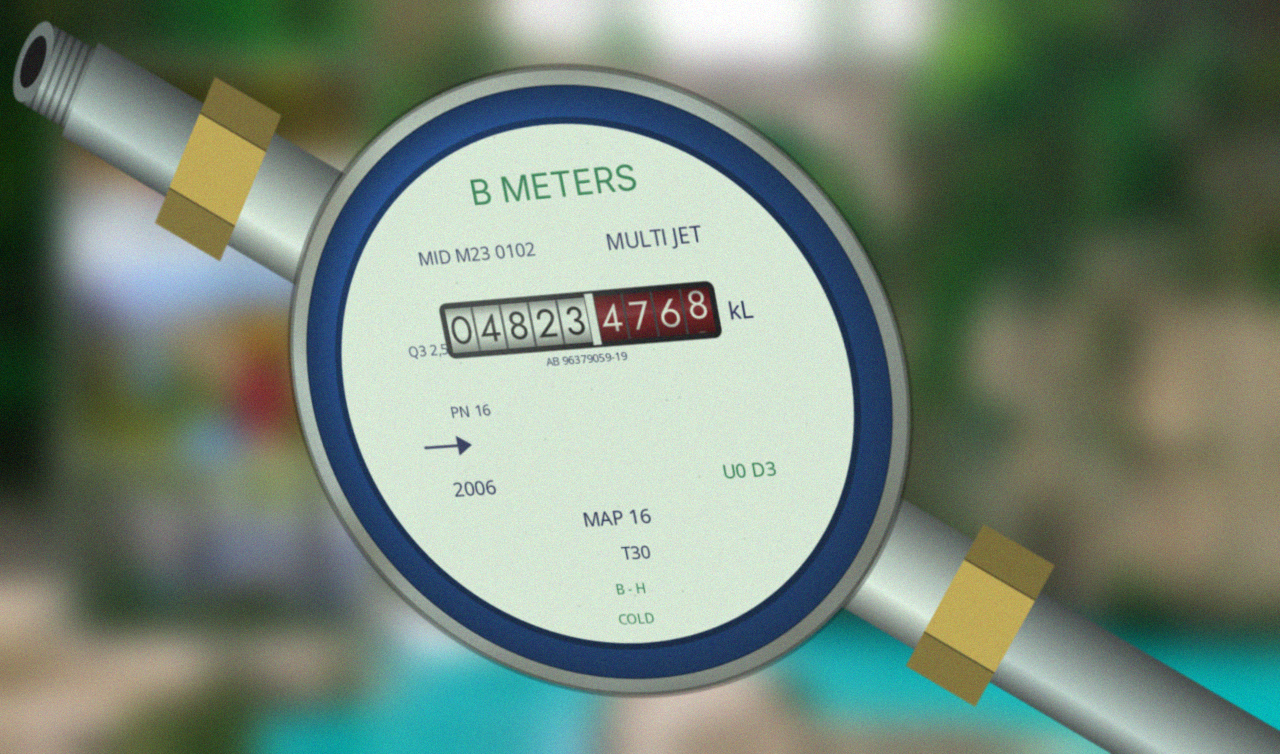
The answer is 4823.4768 kL
